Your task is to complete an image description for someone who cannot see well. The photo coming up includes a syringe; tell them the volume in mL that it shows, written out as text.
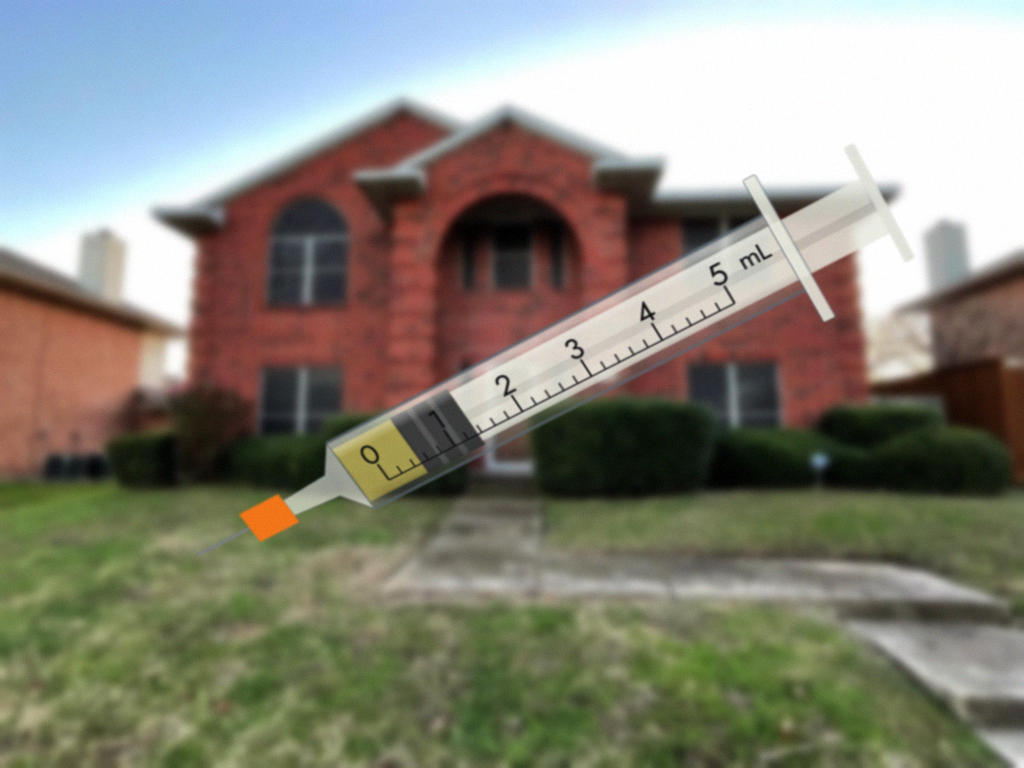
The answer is 0.5 mL
